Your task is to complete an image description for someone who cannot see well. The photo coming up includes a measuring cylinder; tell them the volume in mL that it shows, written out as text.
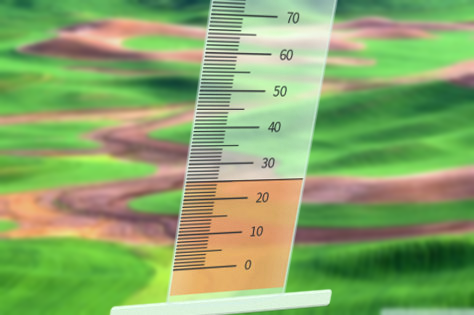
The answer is 25 mL
